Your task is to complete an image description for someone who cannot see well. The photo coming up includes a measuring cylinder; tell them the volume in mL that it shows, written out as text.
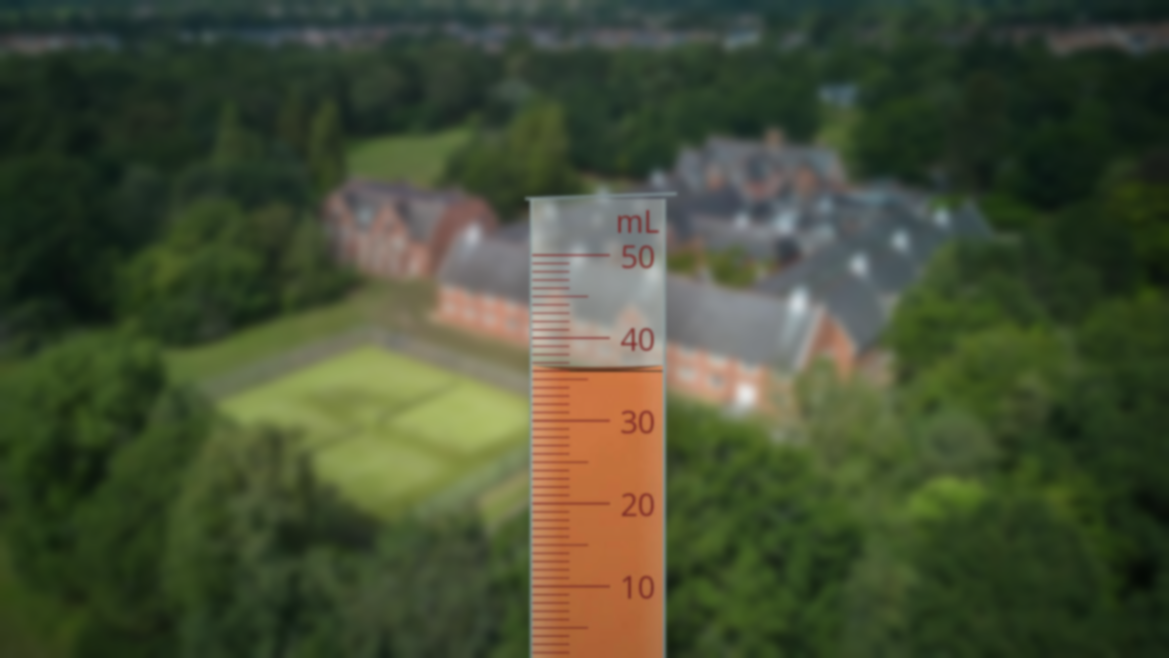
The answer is 36 mL
